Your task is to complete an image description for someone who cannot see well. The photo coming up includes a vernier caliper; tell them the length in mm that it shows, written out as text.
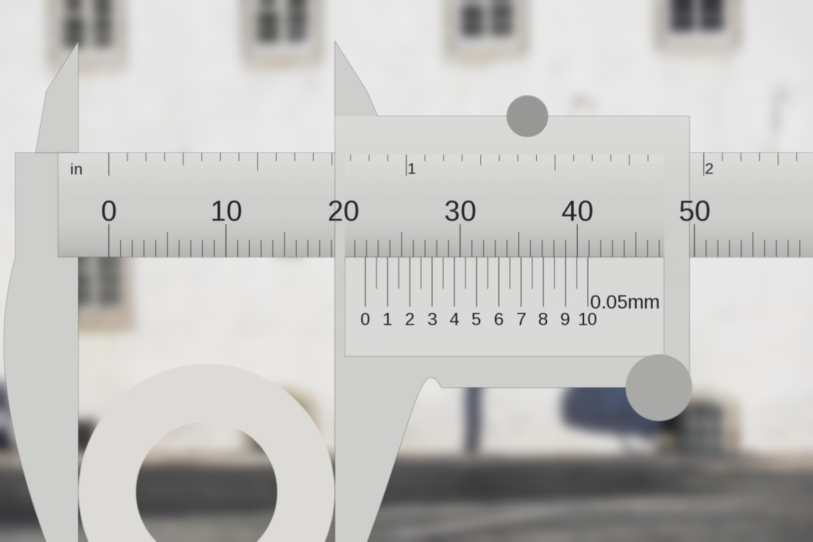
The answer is 21.9 mm
